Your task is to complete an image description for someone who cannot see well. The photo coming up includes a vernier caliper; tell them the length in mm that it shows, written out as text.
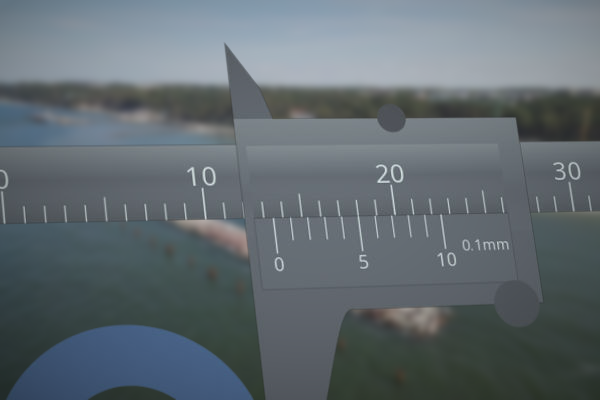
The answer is 13.5 mm
